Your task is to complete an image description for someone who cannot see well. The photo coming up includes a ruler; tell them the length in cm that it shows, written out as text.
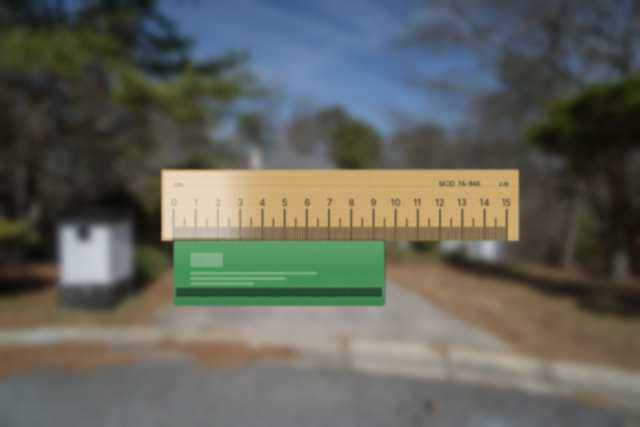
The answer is 9.5 cm
